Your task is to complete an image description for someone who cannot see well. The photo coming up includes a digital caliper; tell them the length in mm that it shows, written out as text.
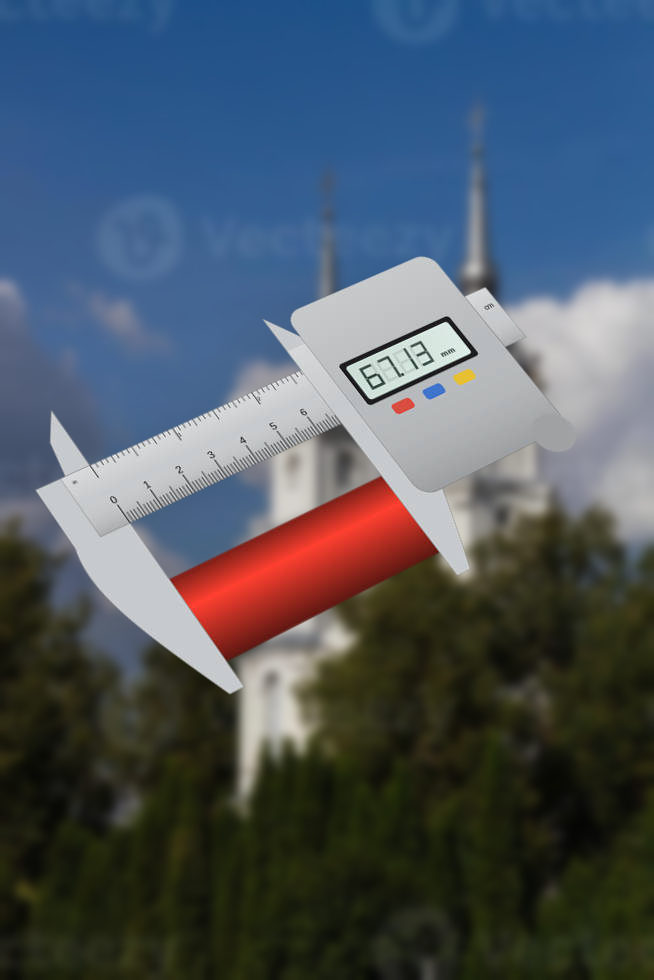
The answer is 67.13 mm
